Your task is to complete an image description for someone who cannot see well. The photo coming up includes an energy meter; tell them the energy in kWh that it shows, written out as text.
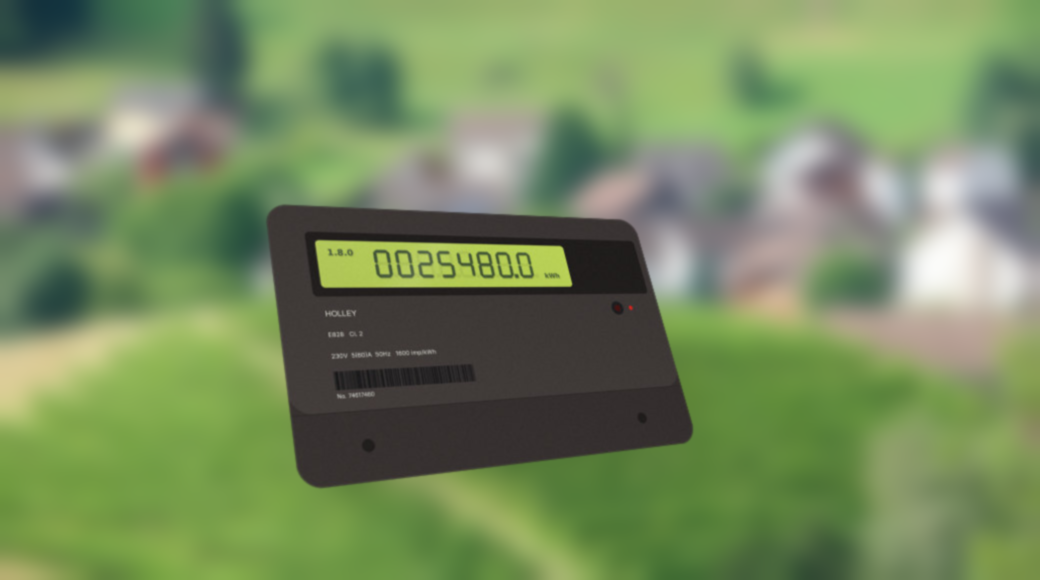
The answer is 25480.0 kWh
